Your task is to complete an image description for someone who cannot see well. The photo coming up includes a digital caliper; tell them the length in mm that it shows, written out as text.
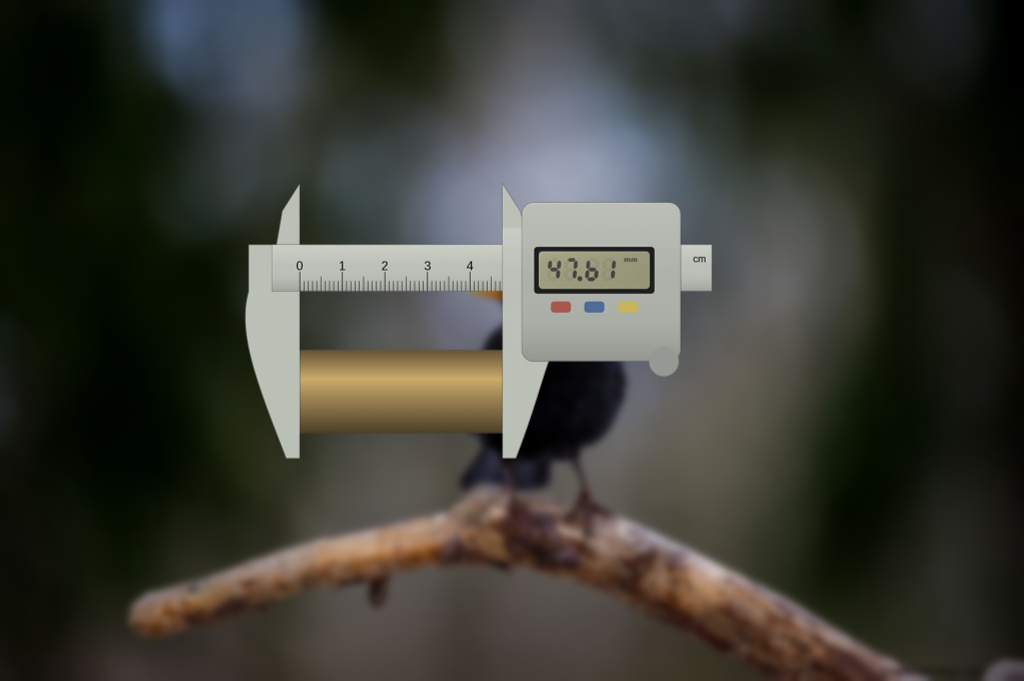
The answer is 47.61 mm
